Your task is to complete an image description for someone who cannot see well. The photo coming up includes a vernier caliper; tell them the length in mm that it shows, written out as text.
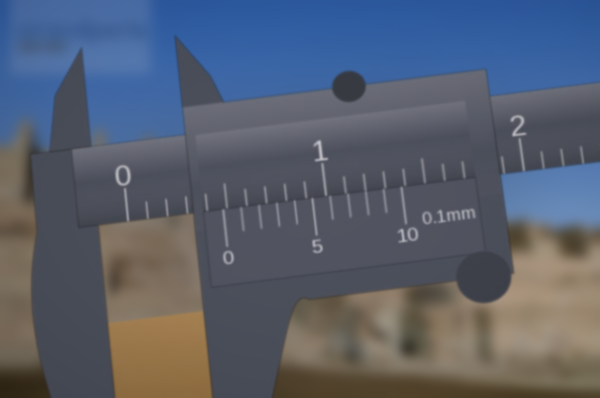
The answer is 4.8 mm
